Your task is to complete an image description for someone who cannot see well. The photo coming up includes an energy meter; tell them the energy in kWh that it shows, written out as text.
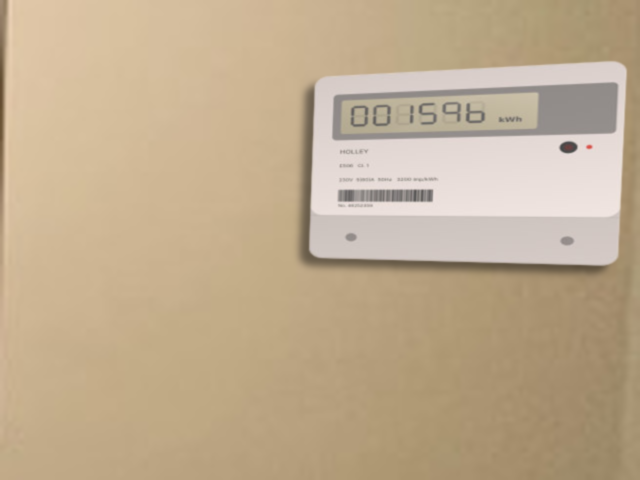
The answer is 1596 kWh
